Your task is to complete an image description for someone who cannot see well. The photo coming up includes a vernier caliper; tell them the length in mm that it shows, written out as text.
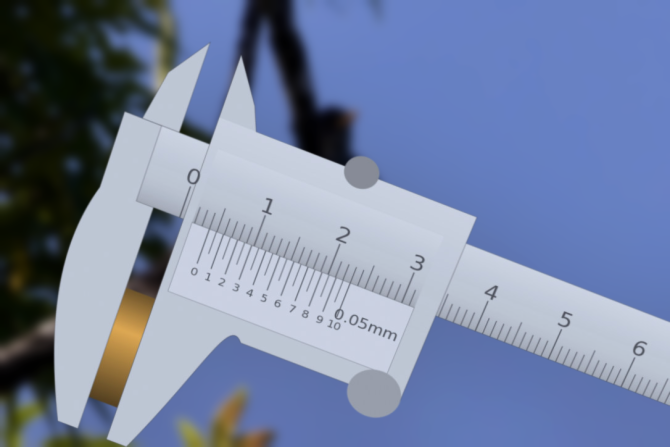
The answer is 4.0 mm
